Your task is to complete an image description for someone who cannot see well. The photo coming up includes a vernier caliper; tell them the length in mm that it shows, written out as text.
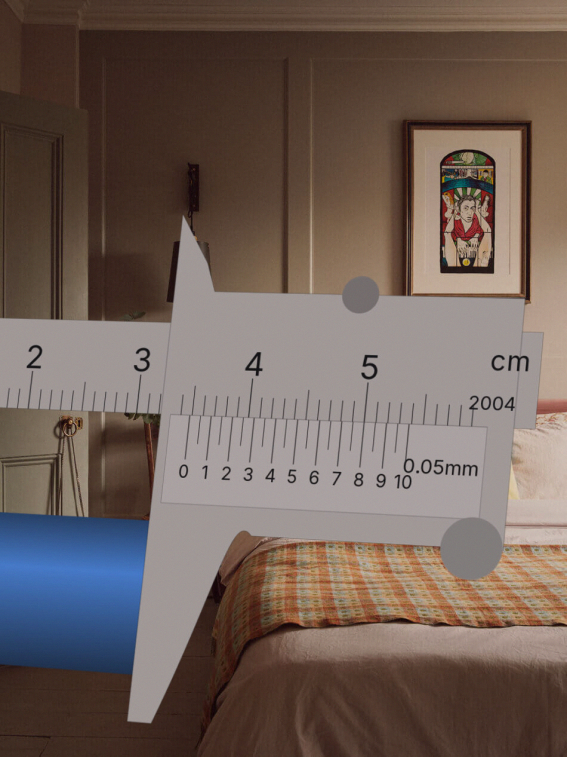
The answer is 34.8 mm
